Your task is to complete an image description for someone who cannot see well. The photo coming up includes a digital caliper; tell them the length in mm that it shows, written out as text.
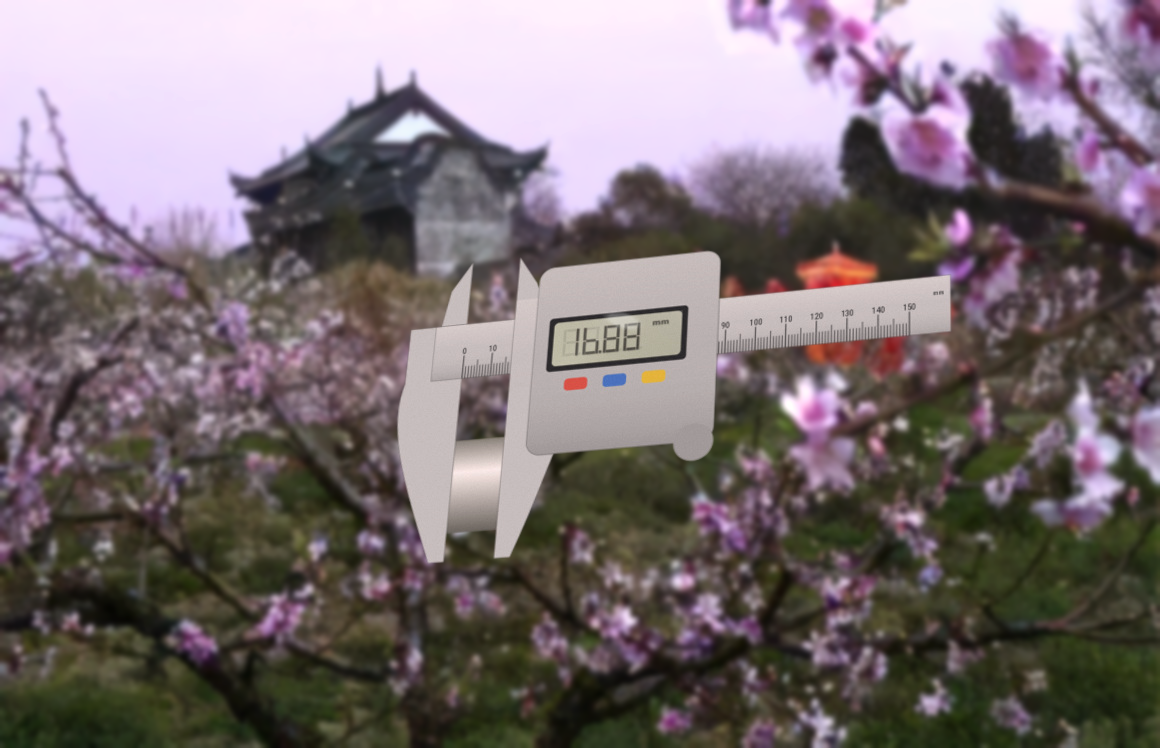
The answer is 16.88 mm
